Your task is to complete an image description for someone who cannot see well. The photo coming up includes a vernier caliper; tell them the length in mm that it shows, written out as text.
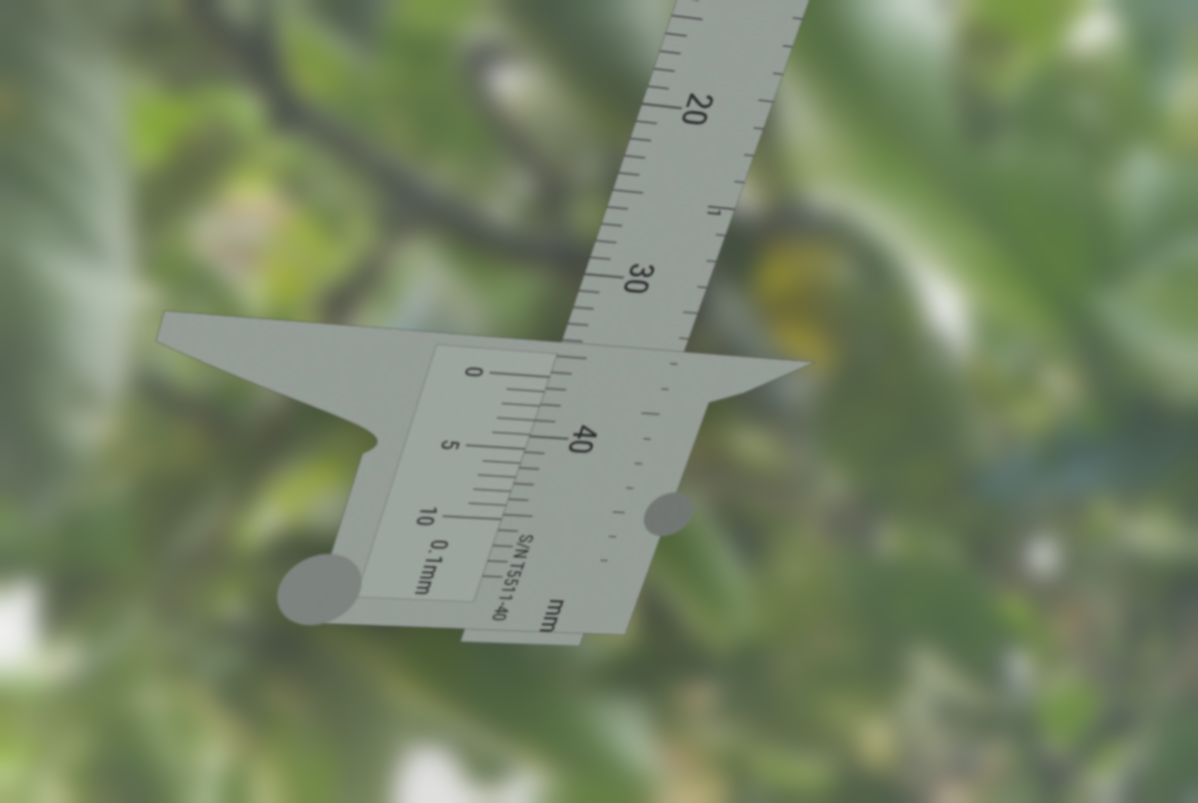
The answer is 36.3 mm
